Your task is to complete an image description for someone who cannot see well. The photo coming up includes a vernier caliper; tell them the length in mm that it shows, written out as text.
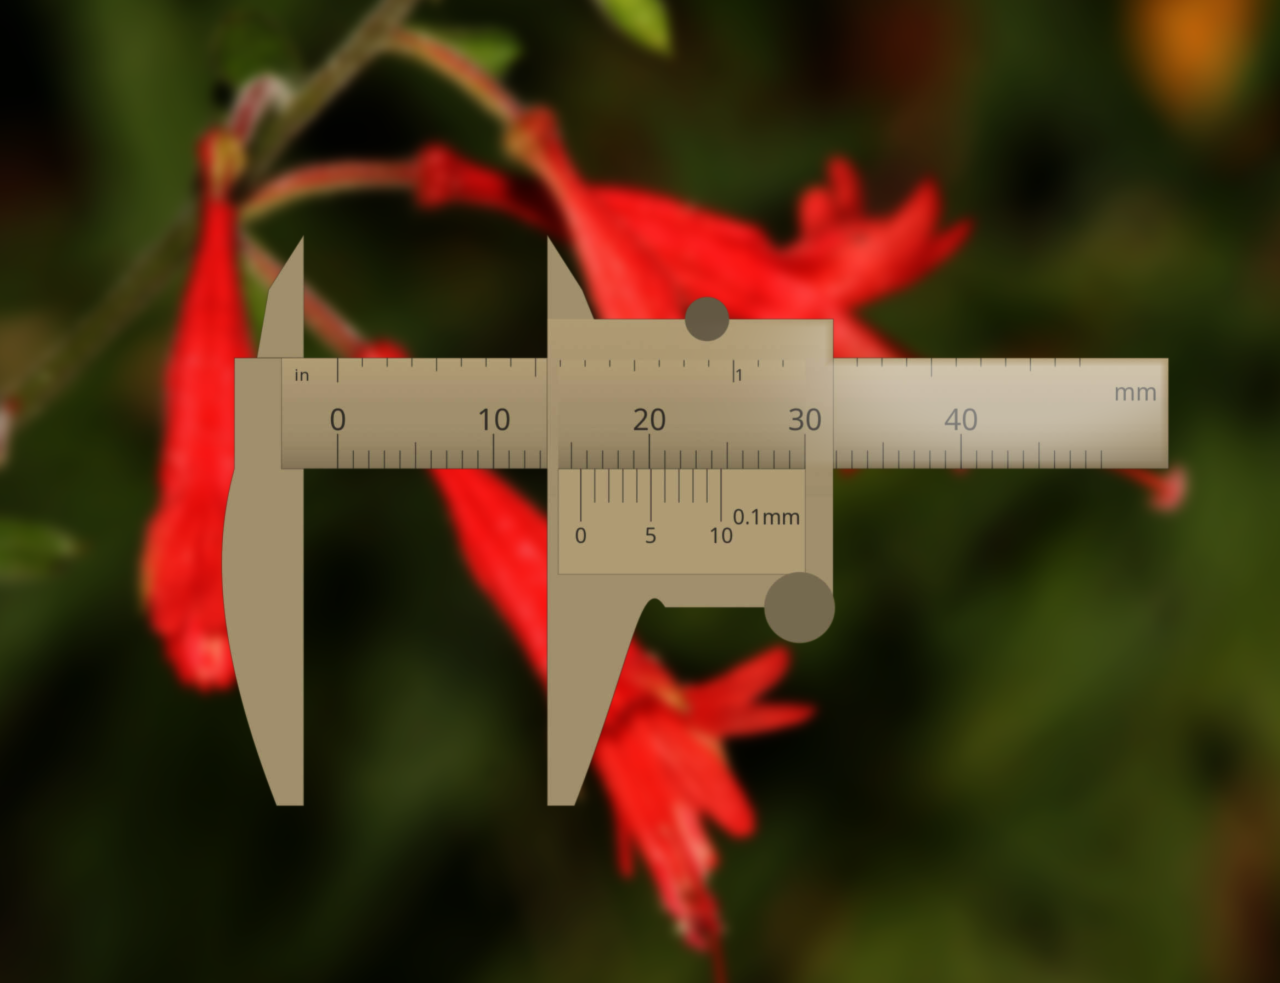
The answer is 15.6 mm
